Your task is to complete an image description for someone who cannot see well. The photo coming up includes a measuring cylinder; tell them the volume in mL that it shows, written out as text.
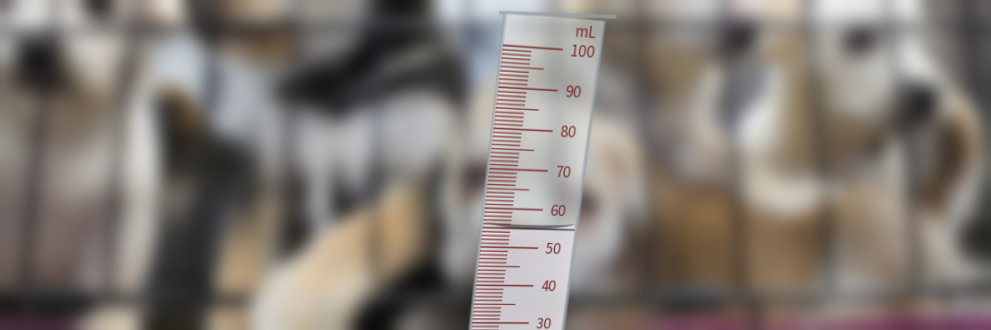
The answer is 55 mL
